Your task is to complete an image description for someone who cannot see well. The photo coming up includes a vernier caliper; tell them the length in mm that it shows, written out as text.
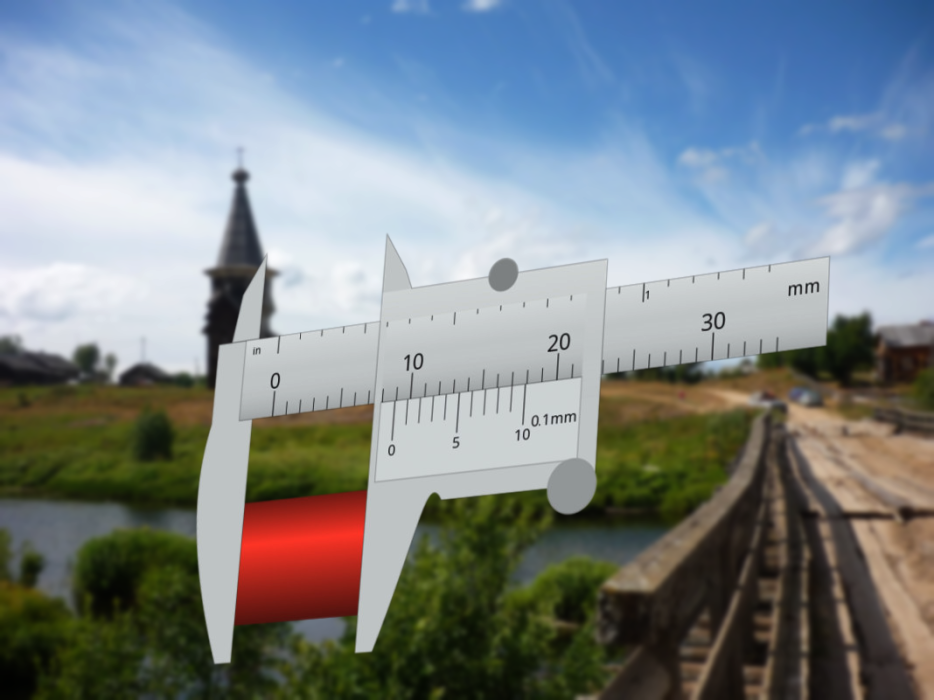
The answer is 8.9 mm
